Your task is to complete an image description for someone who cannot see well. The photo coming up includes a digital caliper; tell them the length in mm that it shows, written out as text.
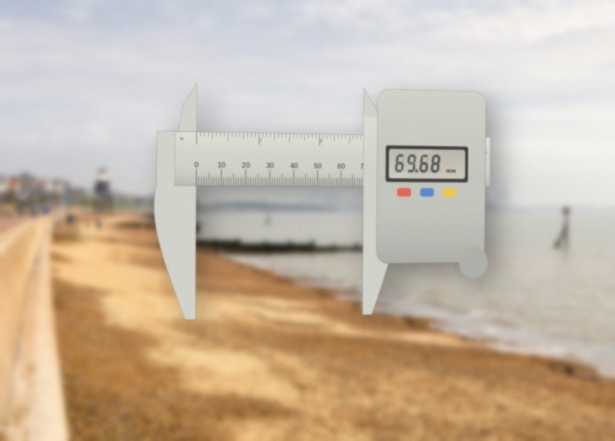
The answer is 69.68 mm
